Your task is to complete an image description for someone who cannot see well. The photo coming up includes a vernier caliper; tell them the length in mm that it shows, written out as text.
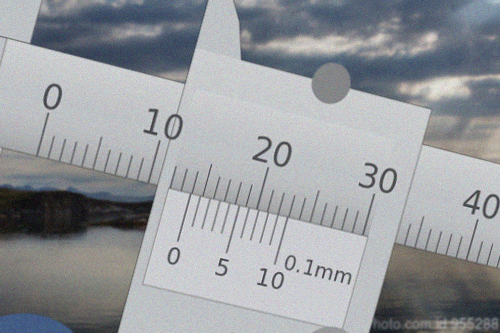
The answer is 13.9 mm
